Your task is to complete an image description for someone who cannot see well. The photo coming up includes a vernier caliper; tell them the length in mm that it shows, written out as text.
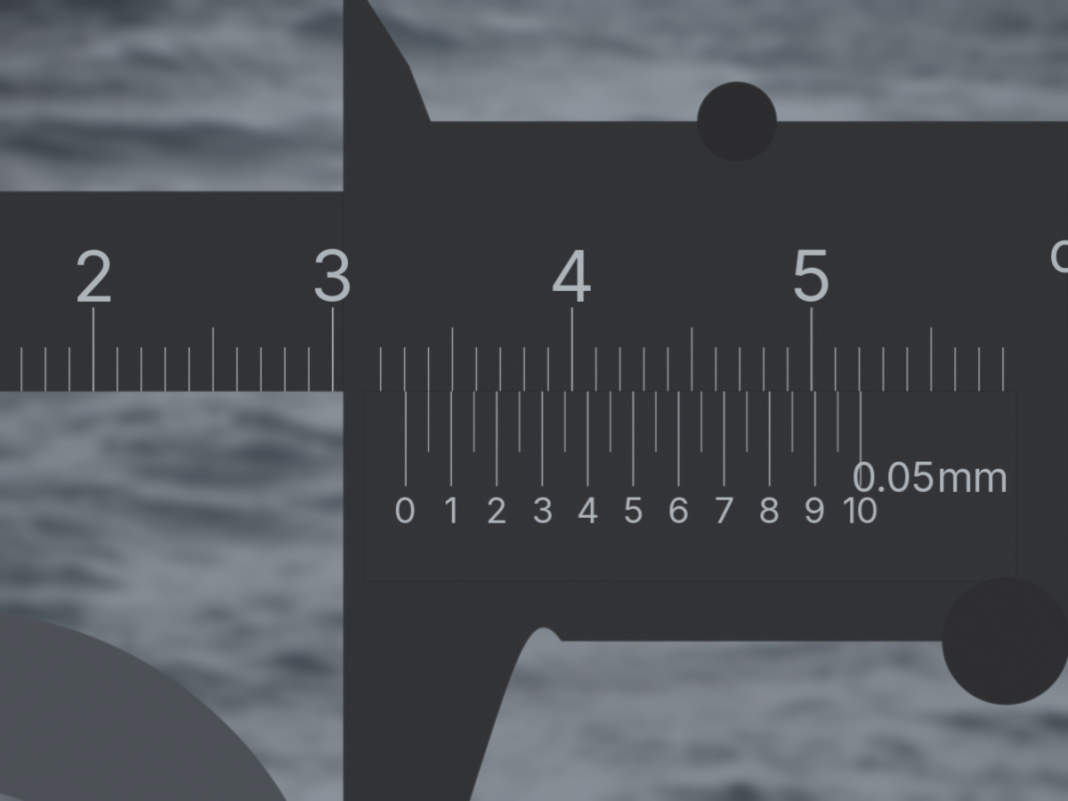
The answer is 33.05 mm
